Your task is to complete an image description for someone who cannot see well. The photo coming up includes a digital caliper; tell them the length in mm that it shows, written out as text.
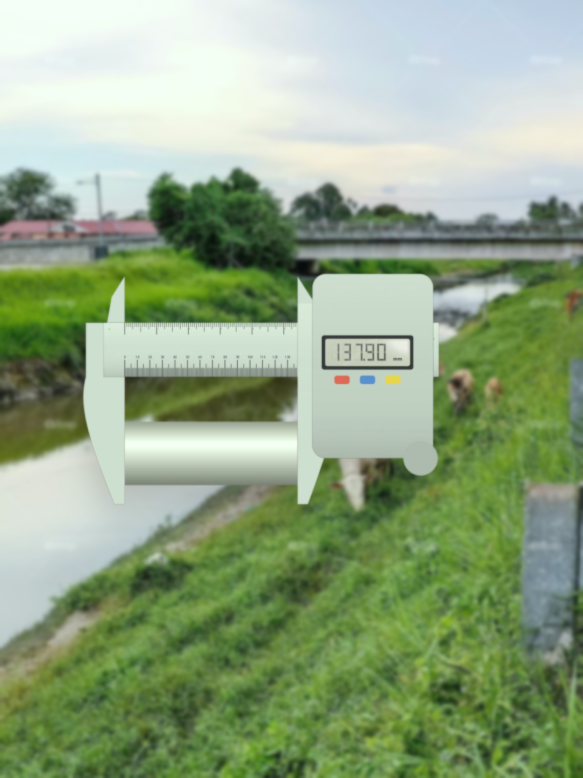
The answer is 137.90 mm
